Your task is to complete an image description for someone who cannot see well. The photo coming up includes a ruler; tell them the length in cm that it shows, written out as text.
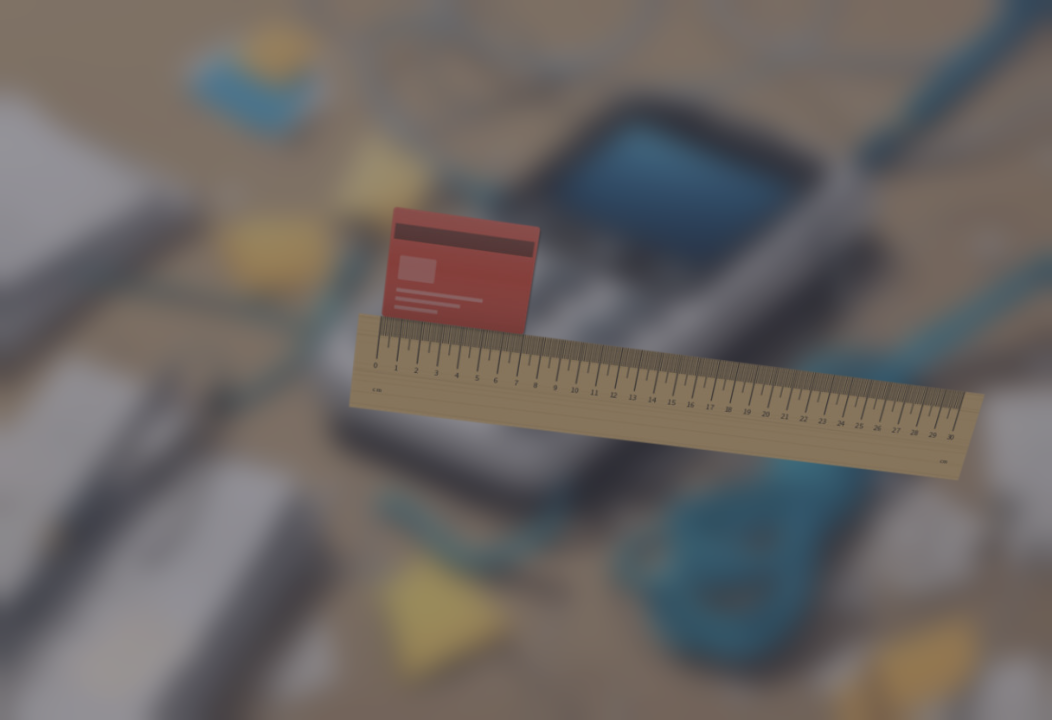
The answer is 7 cm
